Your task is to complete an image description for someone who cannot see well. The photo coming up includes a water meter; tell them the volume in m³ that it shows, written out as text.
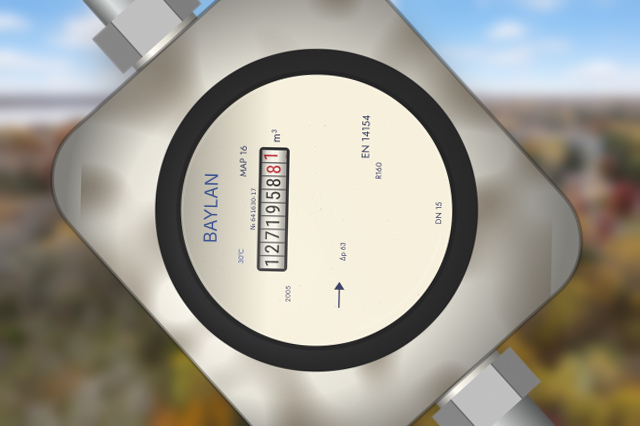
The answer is 1271958.81 m³
